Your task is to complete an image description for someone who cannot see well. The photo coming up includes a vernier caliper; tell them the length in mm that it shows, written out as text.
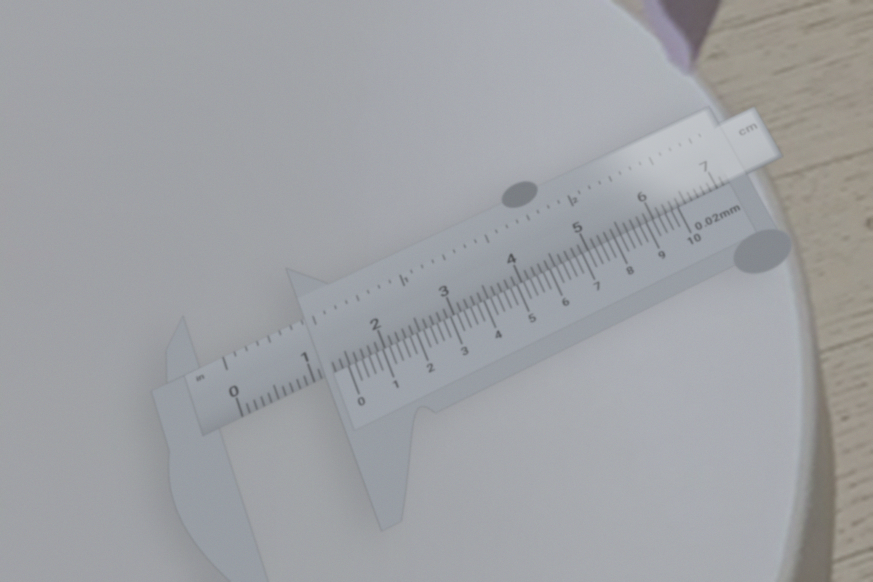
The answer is 14.8 mm
